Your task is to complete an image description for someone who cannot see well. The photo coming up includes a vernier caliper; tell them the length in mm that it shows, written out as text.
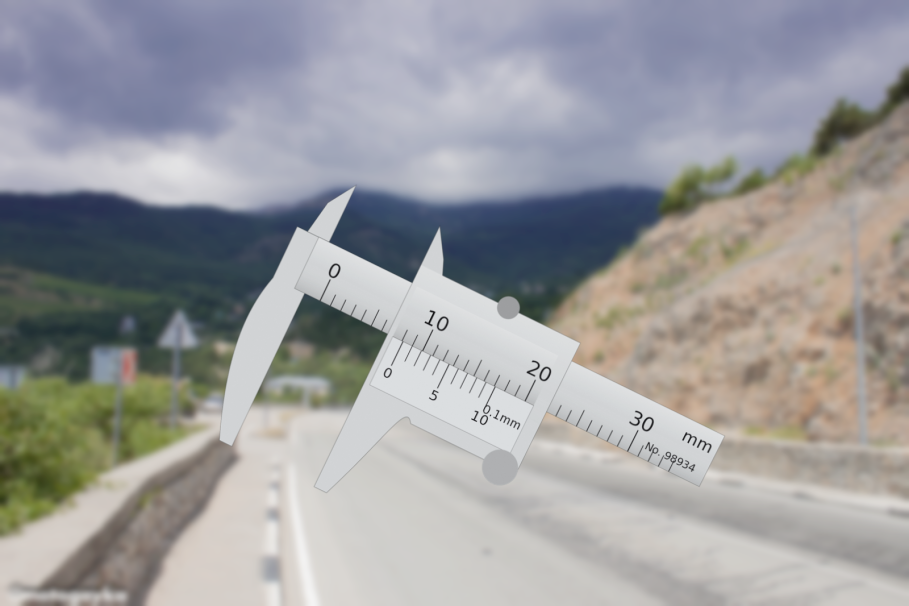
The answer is 8.1 mm
